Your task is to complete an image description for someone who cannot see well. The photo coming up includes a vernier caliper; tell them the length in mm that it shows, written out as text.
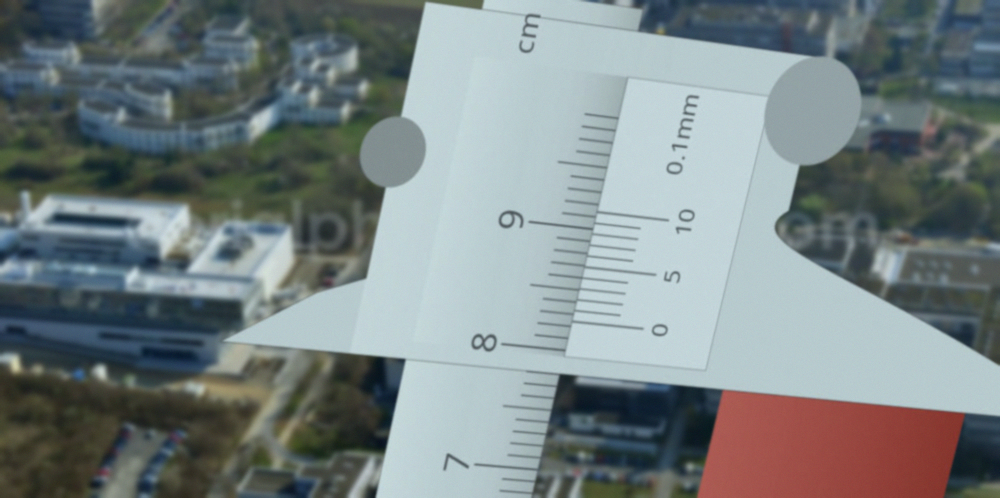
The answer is 82.4 mm
